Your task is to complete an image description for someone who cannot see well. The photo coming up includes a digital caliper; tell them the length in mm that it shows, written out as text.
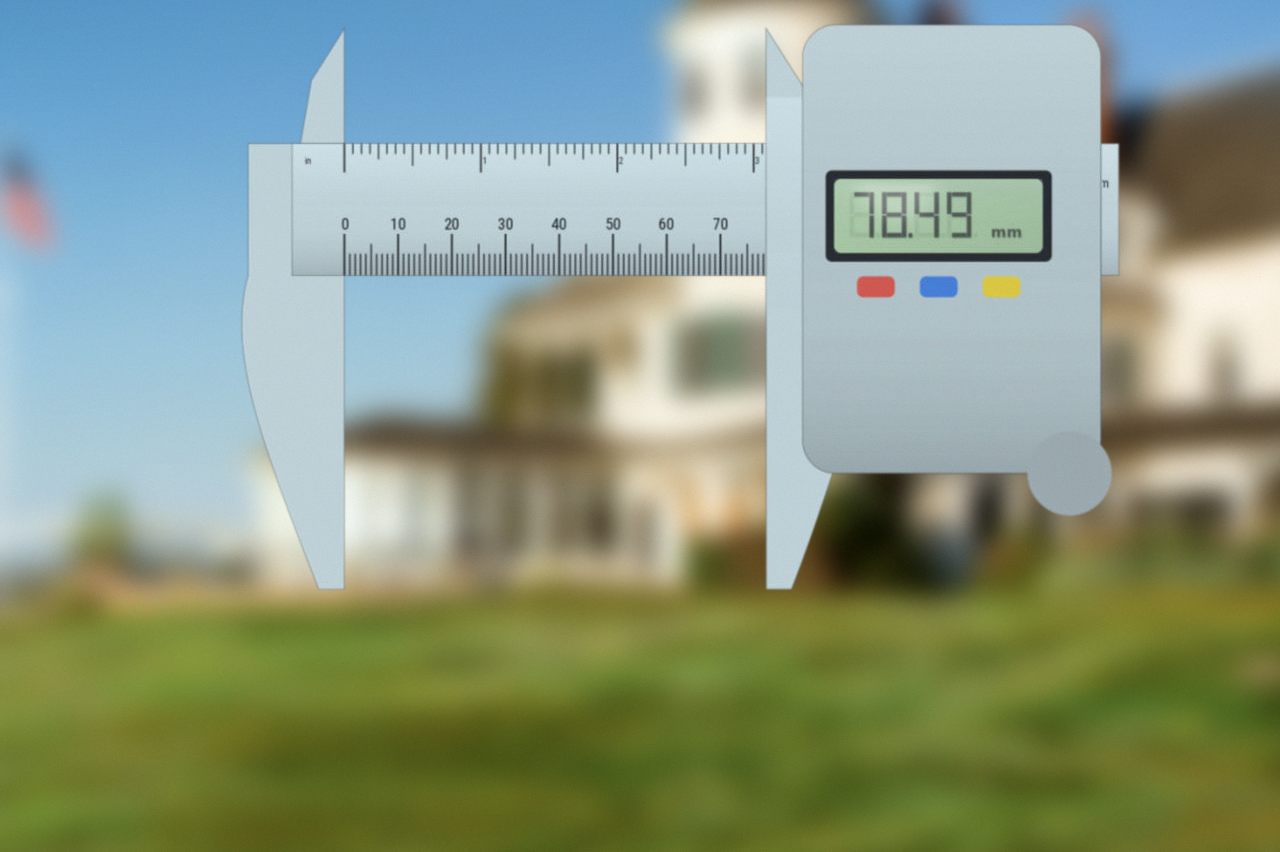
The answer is 78.49 mm
